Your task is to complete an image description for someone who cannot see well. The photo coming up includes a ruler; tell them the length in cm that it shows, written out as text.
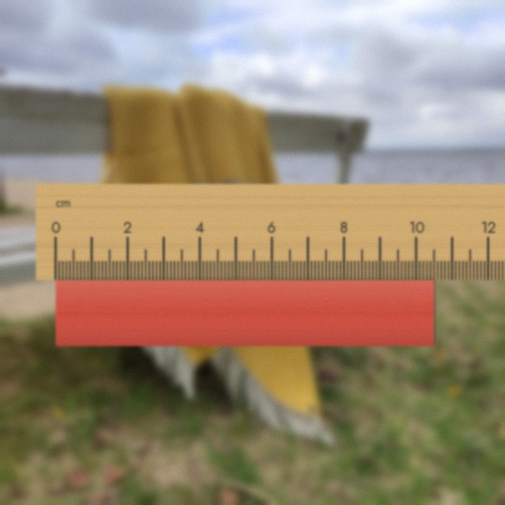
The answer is 10.5 cm
